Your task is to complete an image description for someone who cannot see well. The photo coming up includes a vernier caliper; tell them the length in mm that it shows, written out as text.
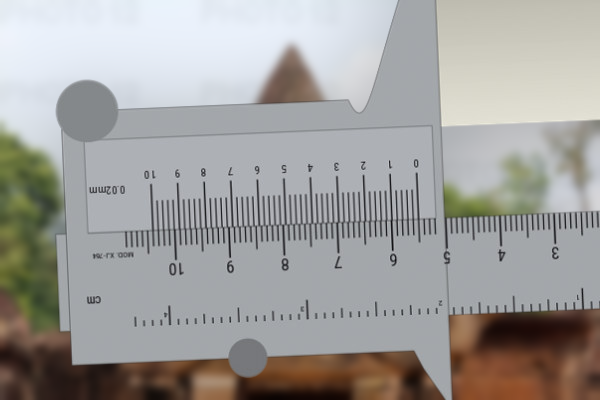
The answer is 55.0 mm
